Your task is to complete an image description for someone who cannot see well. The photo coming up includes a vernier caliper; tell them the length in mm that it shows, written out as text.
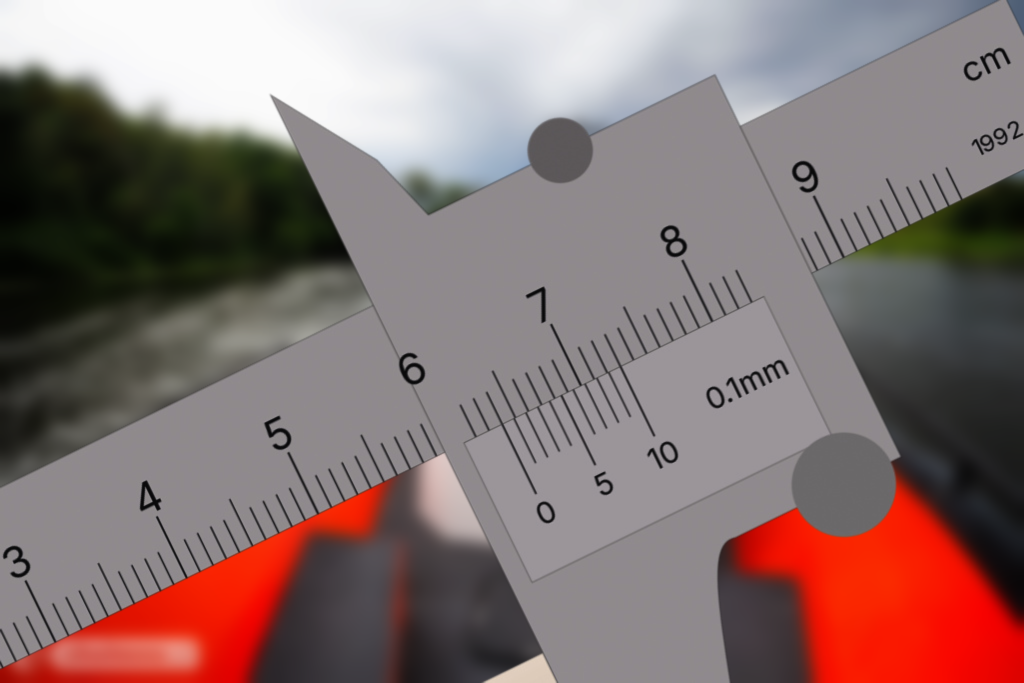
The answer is 64.0 mm
